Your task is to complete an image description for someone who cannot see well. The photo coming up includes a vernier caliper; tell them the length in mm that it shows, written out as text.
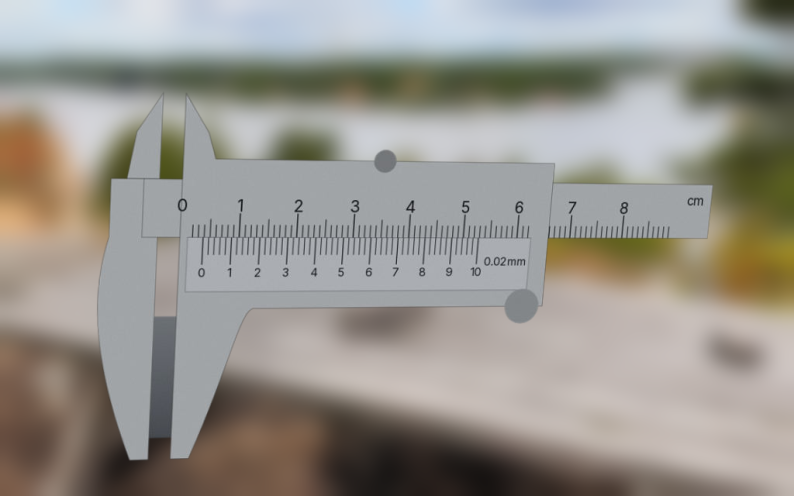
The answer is 3.8 mm
